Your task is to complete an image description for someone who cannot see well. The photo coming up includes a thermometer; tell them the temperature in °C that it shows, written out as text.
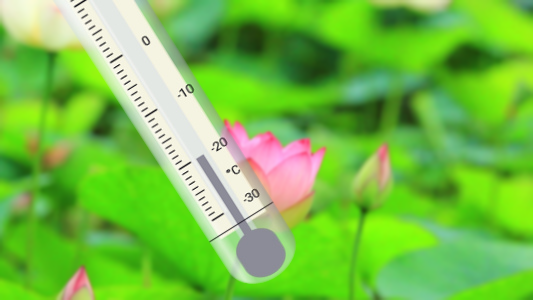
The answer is -20 °C
